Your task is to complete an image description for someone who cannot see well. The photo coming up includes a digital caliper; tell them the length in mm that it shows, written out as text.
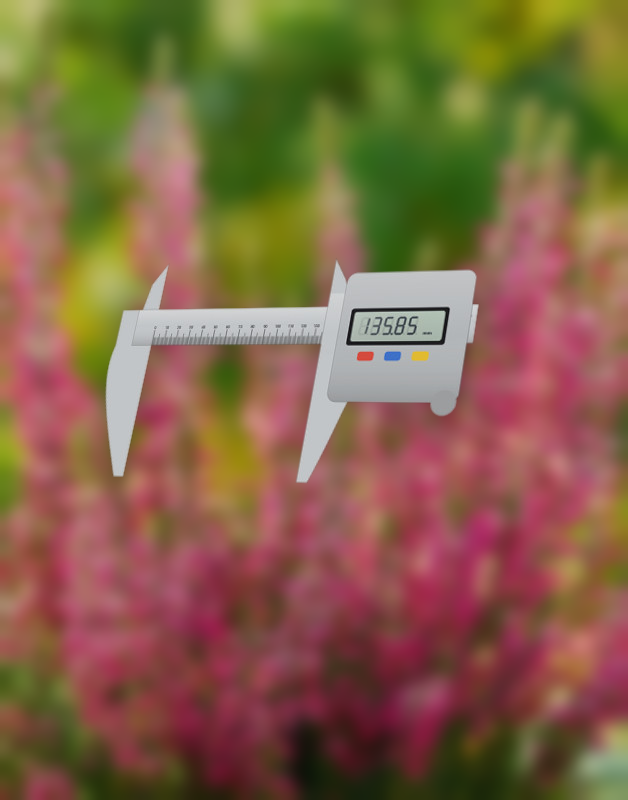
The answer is 135.85 mm
